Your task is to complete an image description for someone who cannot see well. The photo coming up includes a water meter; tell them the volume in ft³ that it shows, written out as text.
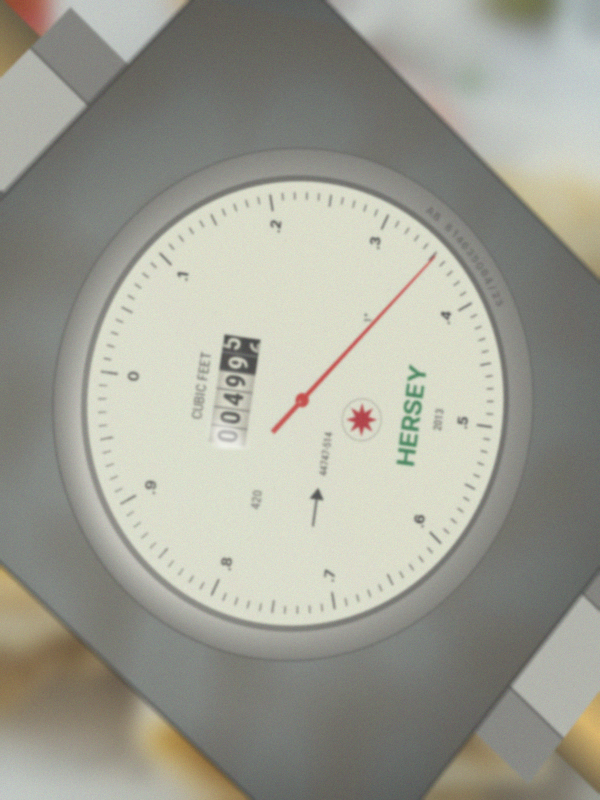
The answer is 4995.35 ft³
